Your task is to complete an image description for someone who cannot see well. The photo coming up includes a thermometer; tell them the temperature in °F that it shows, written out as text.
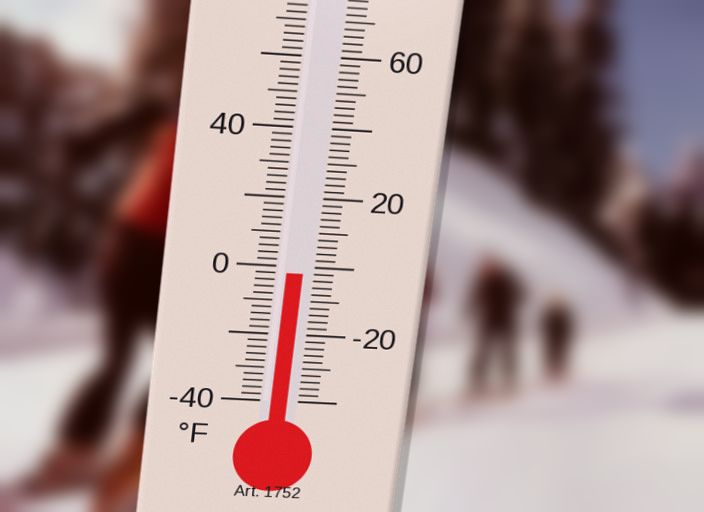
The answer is -2 °F
